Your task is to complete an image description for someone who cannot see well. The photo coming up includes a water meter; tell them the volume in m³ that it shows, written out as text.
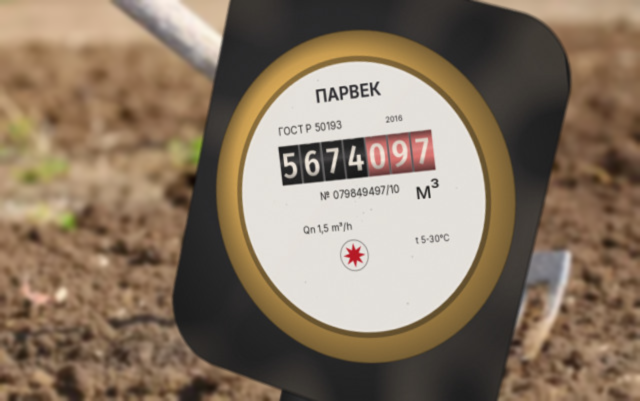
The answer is 5674.097 m³
